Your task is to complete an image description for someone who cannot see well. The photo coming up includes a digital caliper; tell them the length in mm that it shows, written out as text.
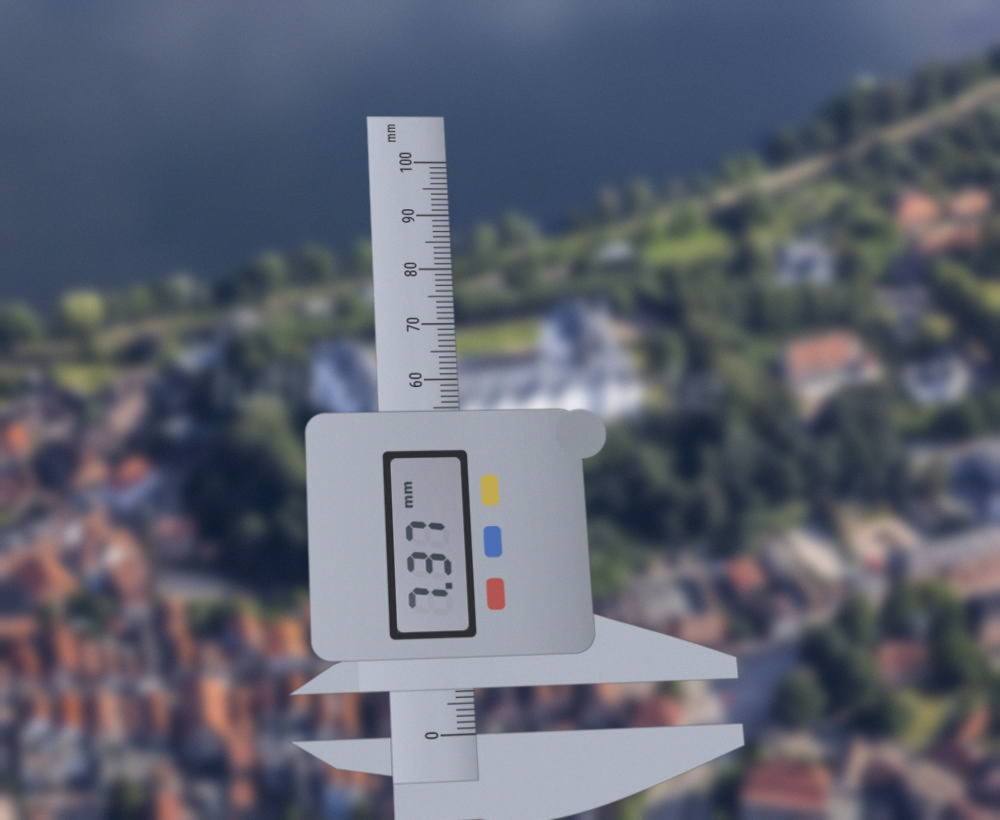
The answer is 7.37 mm
